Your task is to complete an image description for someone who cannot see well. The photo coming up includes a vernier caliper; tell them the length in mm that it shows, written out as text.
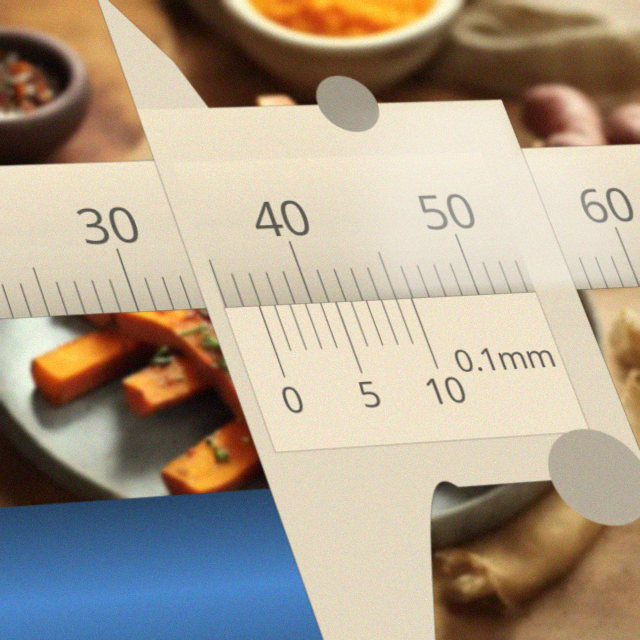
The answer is 36.9 mm
